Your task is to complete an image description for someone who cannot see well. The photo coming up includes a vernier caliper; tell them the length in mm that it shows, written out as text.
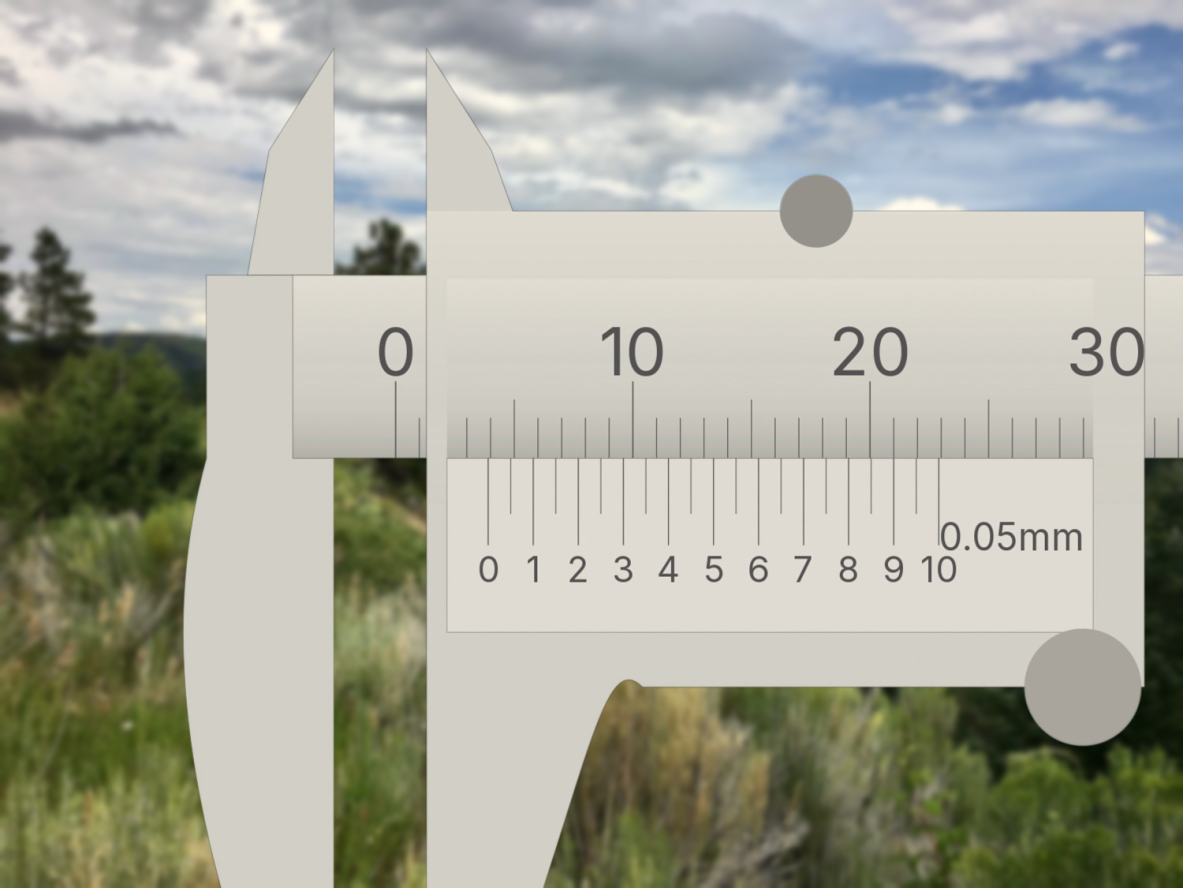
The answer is 3.90 mm
